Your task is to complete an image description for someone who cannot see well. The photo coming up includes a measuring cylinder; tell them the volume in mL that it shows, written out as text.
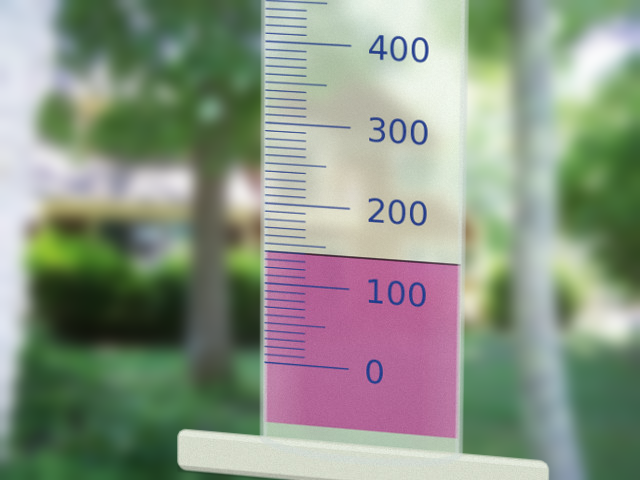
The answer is 140 mL
